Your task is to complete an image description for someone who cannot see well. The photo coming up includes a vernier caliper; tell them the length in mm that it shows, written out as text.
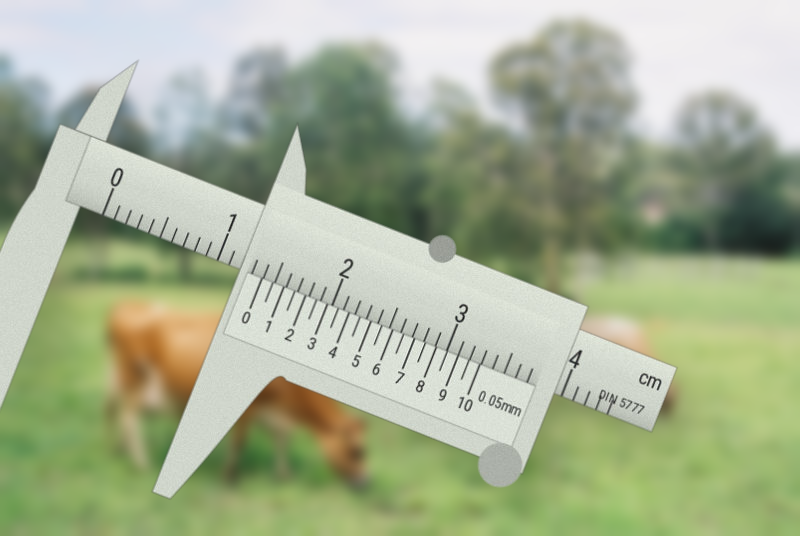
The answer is 13.9 mm
